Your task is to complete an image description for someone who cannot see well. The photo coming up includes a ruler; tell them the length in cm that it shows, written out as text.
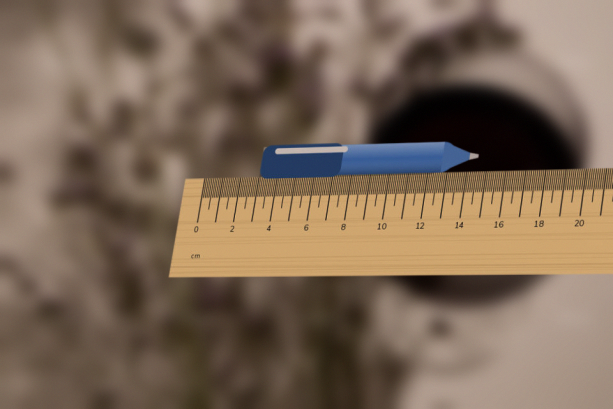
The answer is 11.5 cm
